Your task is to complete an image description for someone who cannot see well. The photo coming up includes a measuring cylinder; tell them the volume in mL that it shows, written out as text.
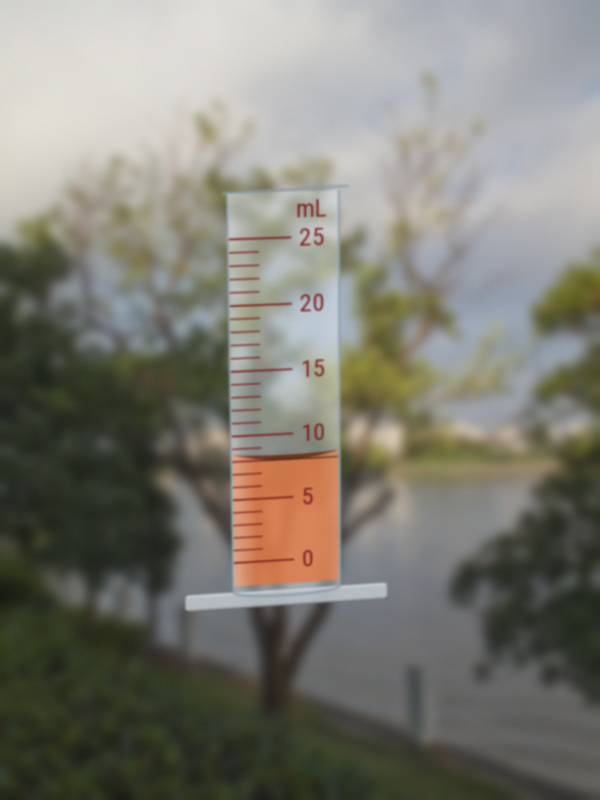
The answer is 8 mL
